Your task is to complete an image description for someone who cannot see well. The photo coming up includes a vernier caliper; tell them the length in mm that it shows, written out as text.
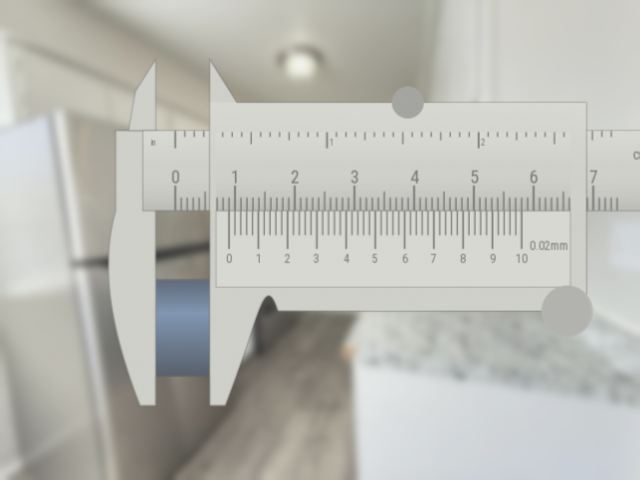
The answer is 9.0 mm
